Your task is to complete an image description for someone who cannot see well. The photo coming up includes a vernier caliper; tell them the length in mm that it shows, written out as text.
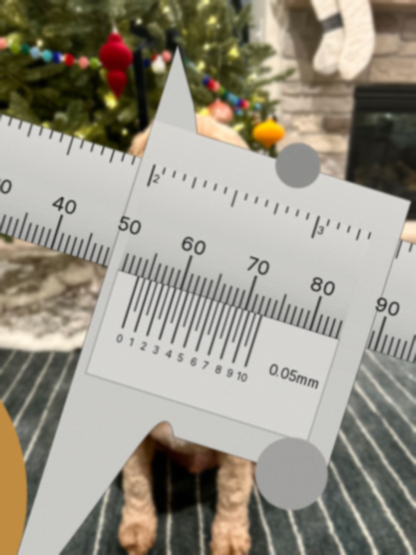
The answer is 53.5 mm
